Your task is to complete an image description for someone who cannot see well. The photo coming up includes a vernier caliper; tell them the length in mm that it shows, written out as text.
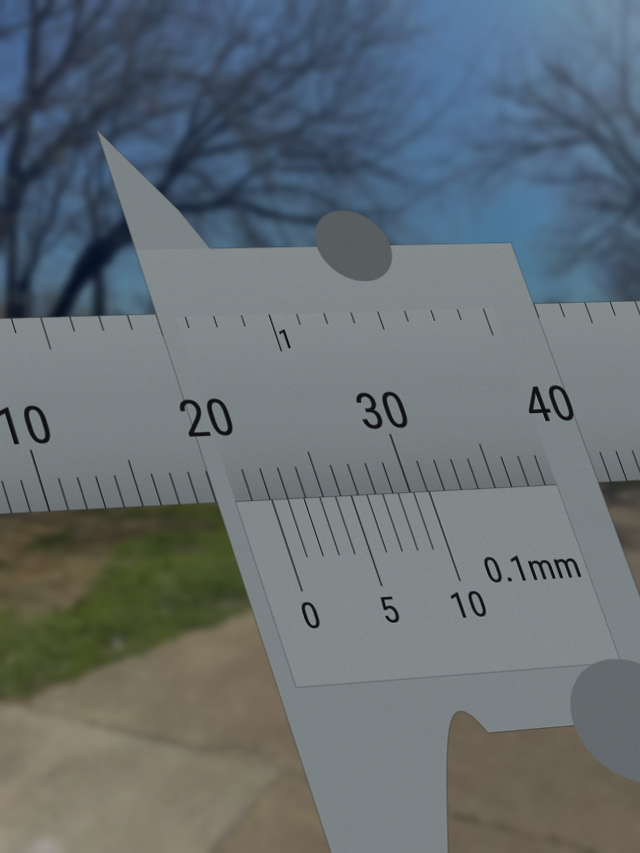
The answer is 22.1 mm
